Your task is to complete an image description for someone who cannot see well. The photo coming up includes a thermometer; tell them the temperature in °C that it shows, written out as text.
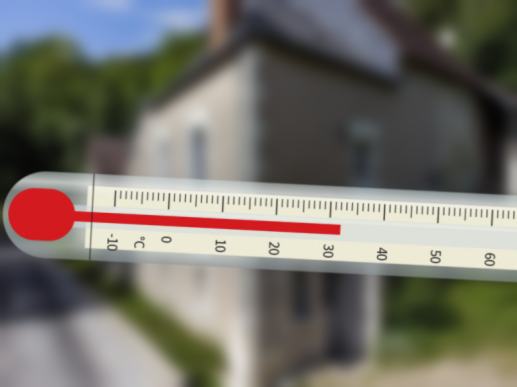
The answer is 32 °C
